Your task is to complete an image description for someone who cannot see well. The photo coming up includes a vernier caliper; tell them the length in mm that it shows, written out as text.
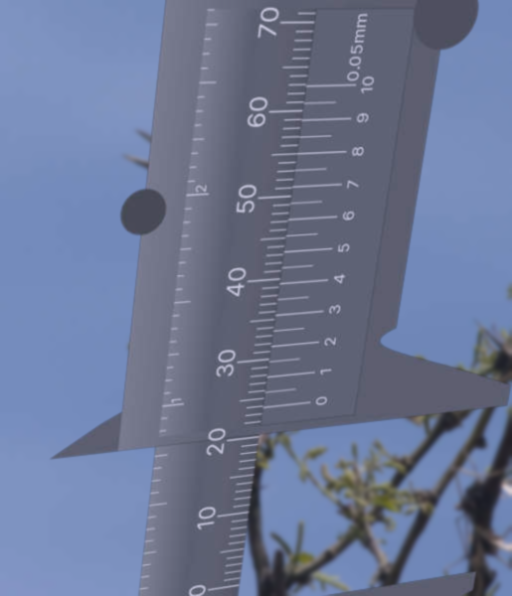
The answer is 23.8 mm
